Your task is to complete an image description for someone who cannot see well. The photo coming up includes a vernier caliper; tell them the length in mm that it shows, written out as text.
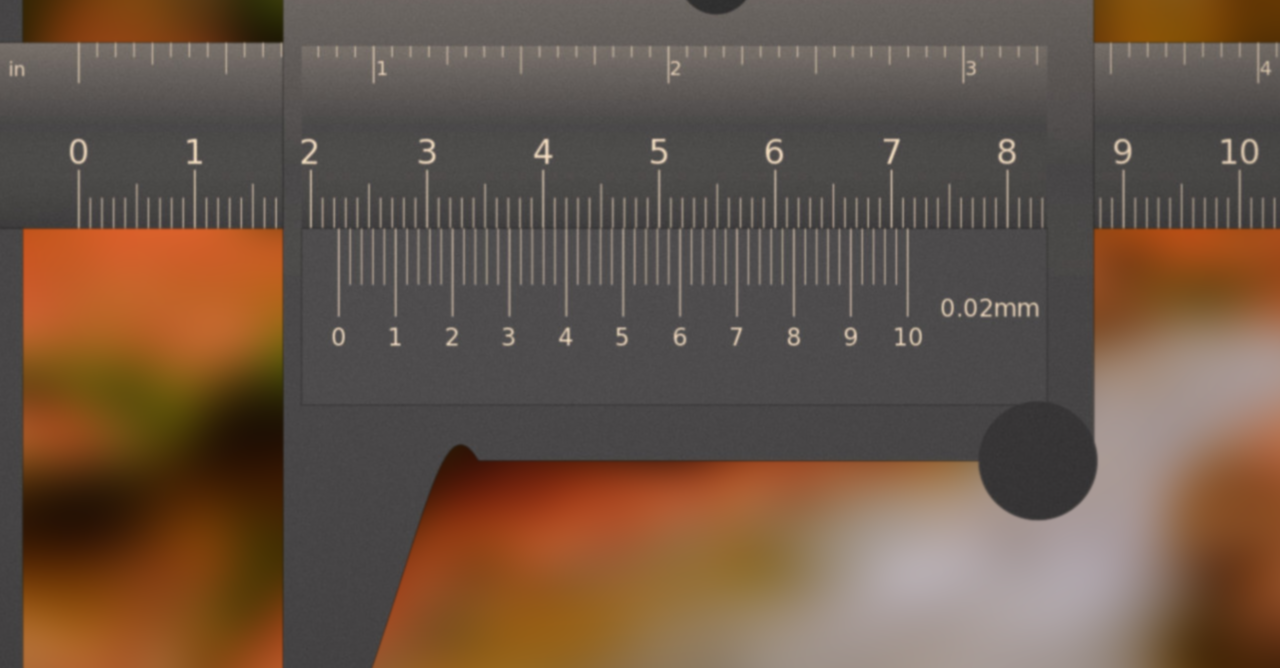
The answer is 22.4 mm
